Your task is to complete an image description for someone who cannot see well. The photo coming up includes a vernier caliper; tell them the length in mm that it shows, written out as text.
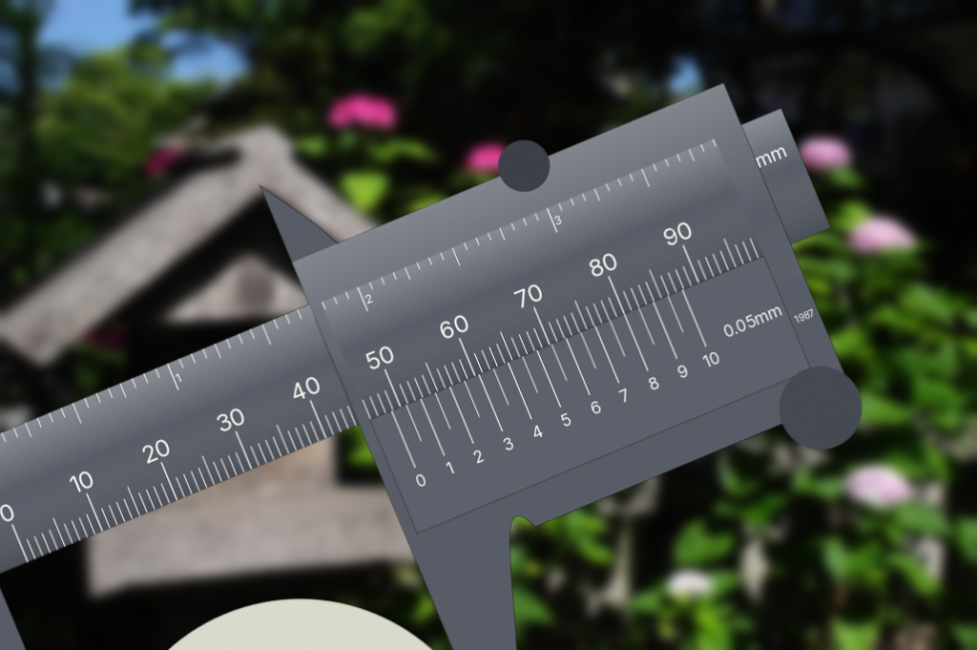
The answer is 48.8 mm
